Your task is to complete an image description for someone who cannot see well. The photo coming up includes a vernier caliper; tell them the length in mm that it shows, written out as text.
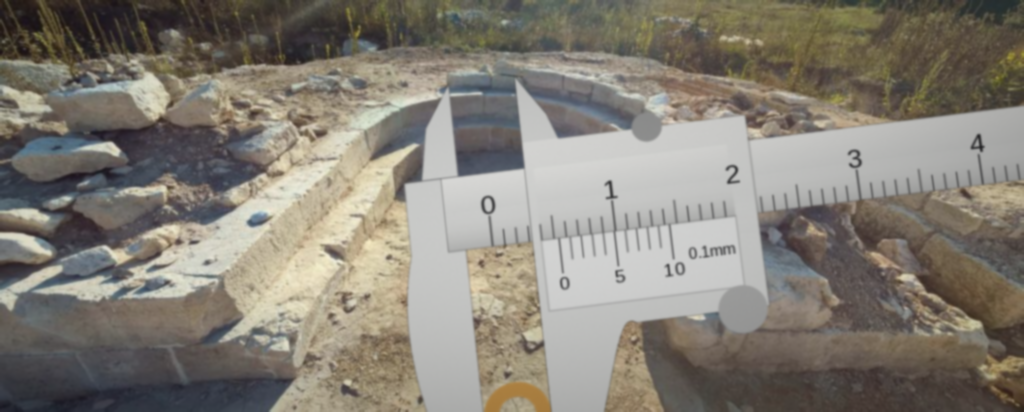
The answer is 5.4 mm
